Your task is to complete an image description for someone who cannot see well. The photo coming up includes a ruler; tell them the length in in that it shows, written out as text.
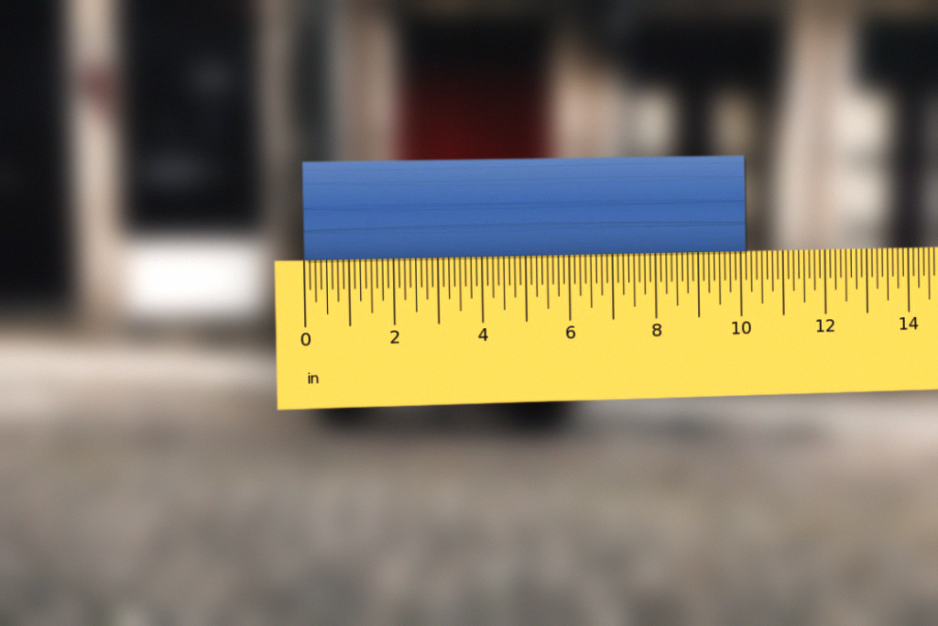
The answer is 10.125 in
